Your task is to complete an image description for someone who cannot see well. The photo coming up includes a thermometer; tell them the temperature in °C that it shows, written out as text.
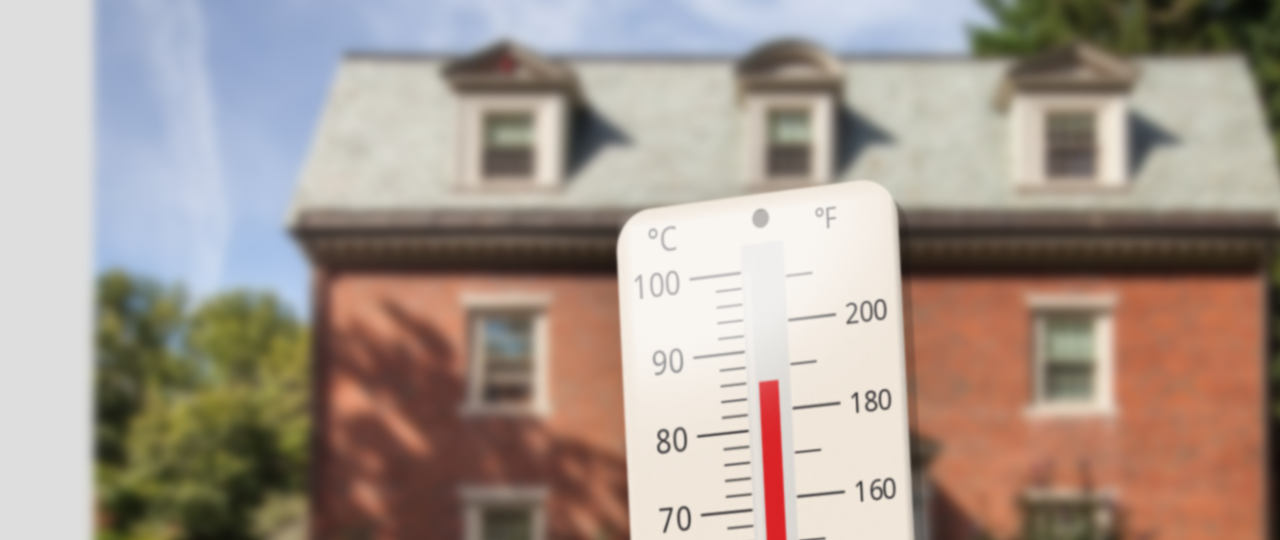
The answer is 86 °C
